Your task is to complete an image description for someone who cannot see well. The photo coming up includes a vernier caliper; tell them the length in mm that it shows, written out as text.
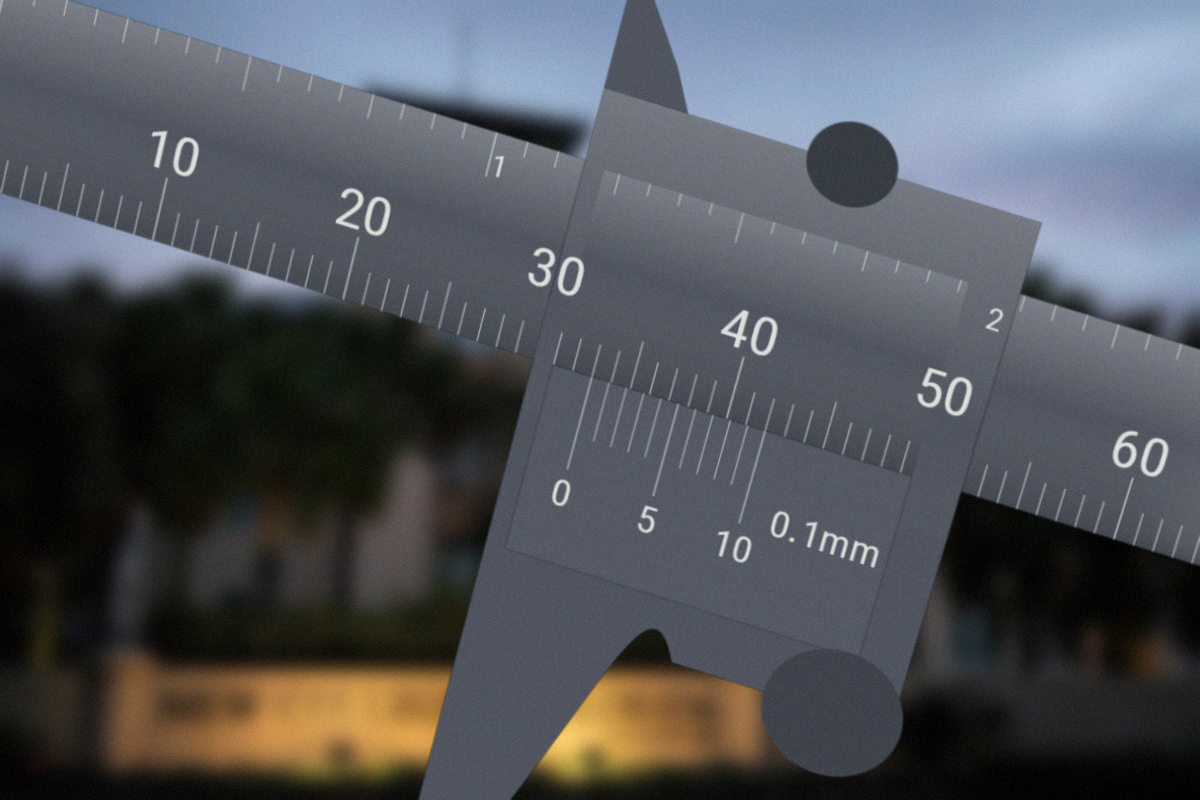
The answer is 33.0 mm
